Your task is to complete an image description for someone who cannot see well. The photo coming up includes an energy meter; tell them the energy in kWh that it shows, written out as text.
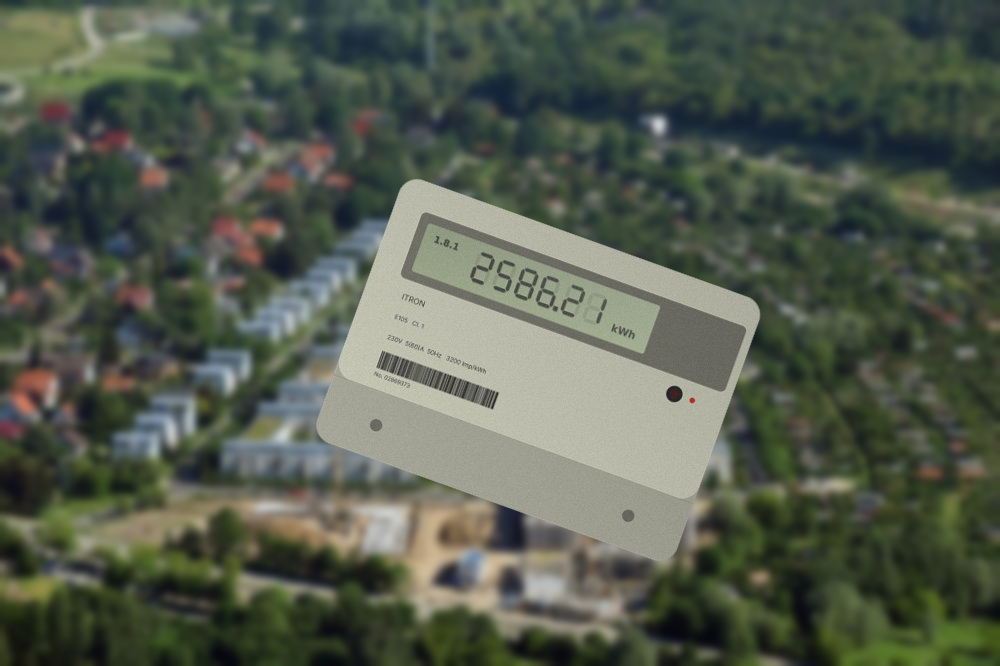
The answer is 2586.21 kWh
